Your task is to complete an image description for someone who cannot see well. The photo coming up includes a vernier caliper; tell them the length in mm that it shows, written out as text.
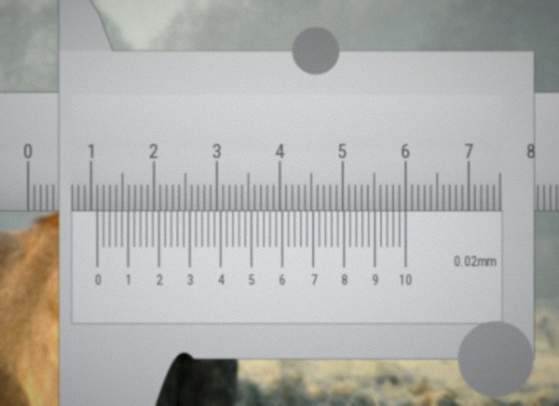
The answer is 11.0 mm
